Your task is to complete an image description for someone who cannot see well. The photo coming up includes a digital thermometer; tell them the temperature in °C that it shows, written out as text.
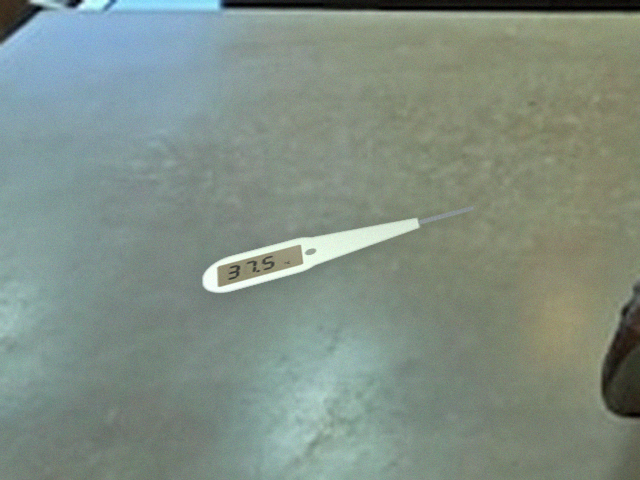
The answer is 37.5 °C
